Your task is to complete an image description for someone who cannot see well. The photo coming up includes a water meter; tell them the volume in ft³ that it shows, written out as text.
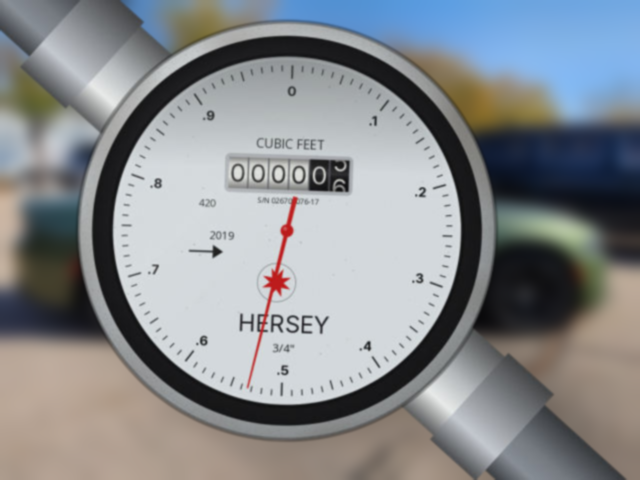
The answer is 5.53 ft³
